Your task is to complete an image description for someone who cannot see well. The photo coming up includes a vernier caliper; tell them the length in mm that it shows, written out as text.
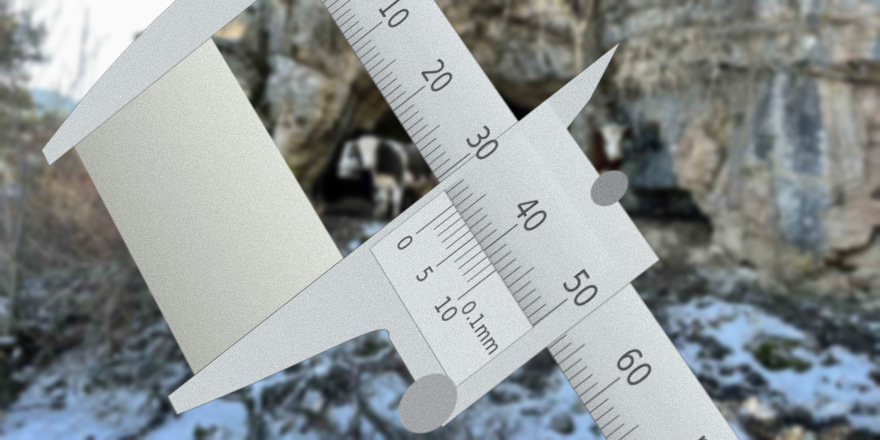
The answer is 33.6 mm
